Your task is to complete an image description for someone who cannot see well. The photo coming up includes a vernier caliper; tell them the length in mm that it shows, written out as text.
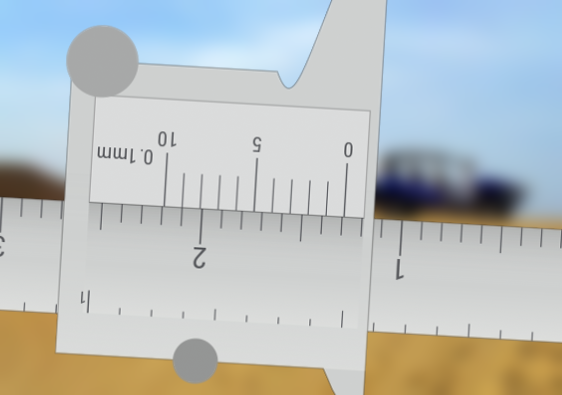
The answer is 12.9 mm
